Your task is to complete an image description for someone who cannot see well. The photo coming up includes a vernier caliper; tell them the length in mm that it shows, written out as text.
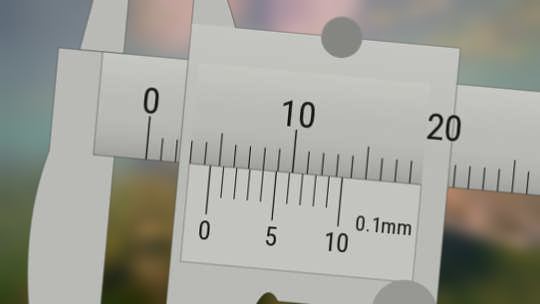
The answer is 4.4 mm
